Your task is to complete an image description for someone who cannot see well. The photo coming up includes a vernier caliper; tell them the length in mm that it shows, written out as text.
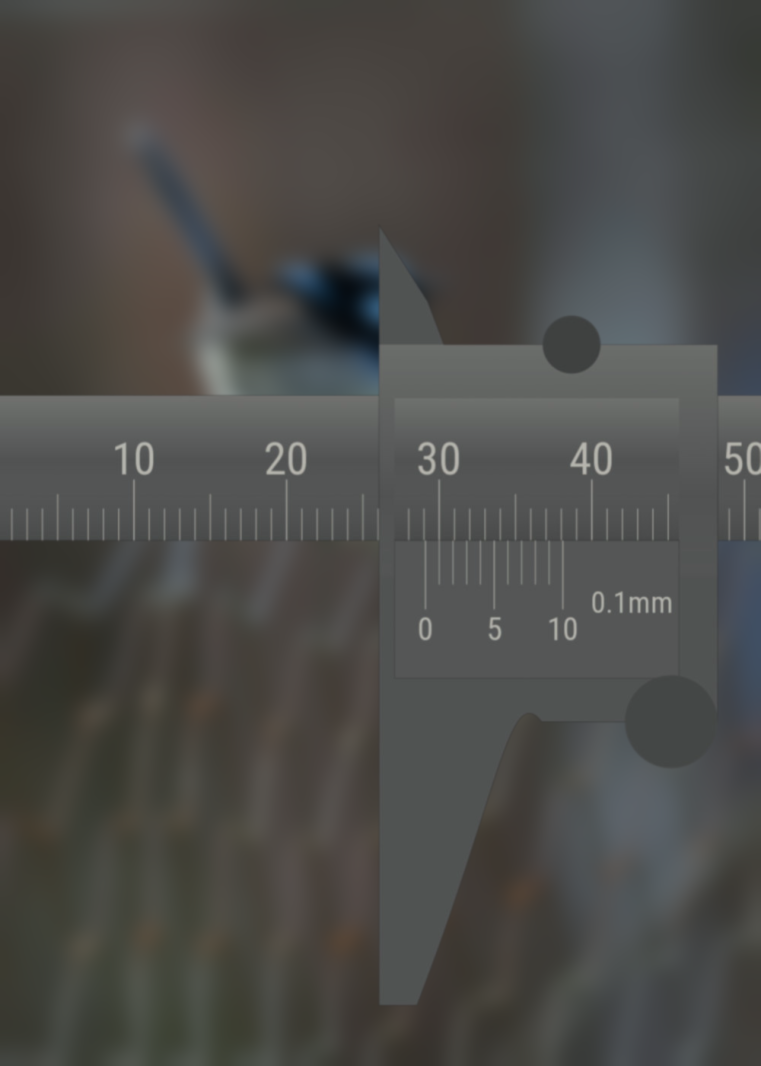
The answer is 29.1 mm
